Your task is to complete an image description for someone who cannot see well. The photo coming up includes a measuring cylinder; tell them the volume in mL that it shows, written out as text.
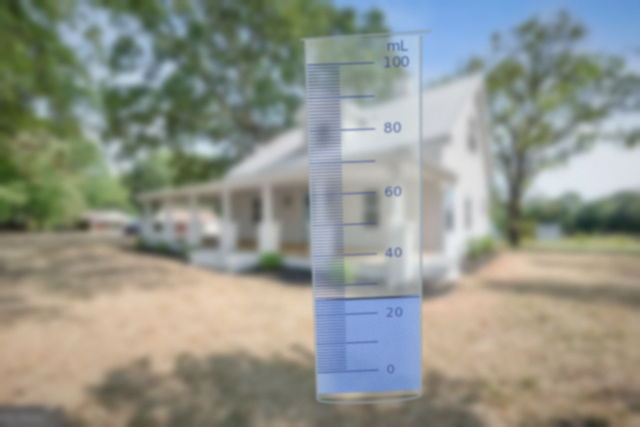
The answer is 25 mL
